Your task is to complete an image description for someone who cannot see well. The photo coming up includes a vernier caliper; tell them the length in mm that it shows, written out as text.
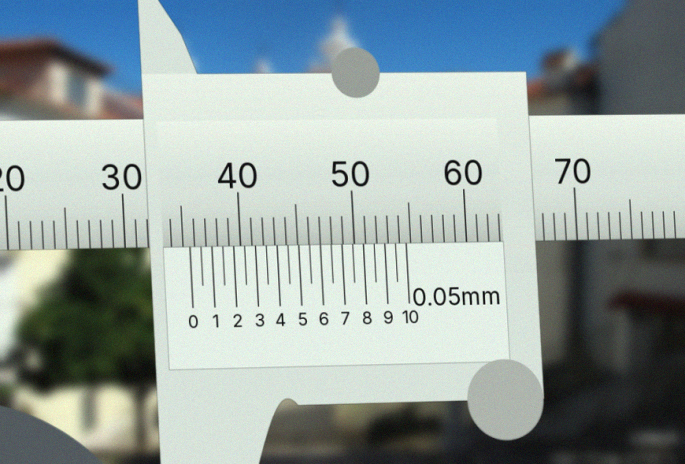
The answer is 35.6 mm
